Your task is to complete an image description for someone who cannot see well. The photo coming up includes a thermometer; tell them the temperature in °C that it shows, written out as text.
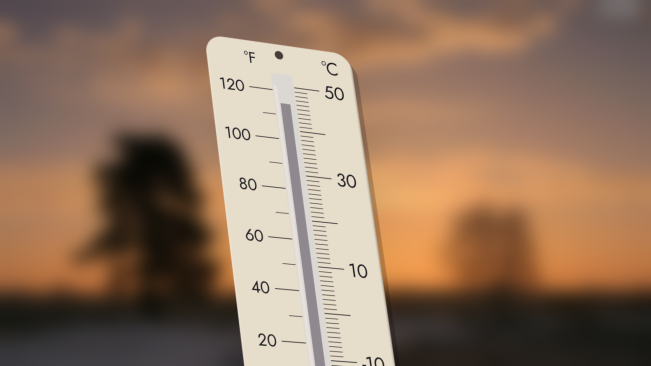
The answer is 46 °C
